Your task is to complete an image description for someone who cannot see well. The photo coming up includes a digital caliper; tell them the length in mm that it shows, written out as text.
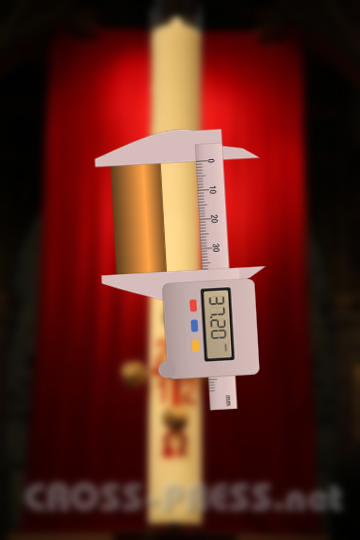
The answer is 37.20 mm
